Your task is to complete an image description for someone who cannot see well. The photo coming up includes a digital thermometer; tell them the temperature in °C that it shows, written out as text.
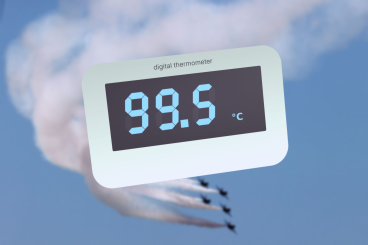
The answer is 99.5 °C
